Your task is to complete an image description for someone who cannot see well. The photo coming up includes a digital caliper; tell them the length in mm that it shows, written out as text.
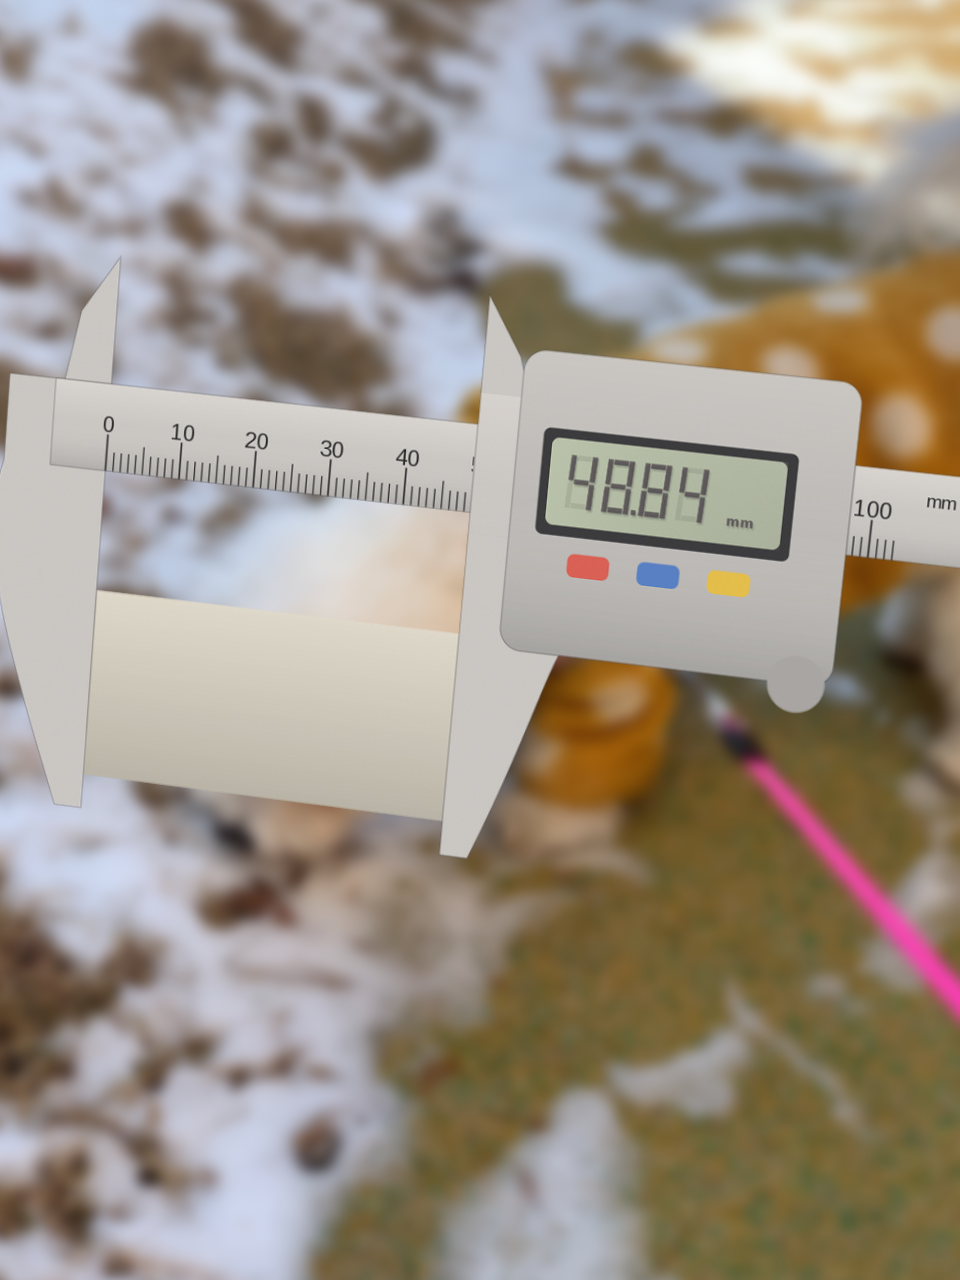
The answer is 48.84 mm
